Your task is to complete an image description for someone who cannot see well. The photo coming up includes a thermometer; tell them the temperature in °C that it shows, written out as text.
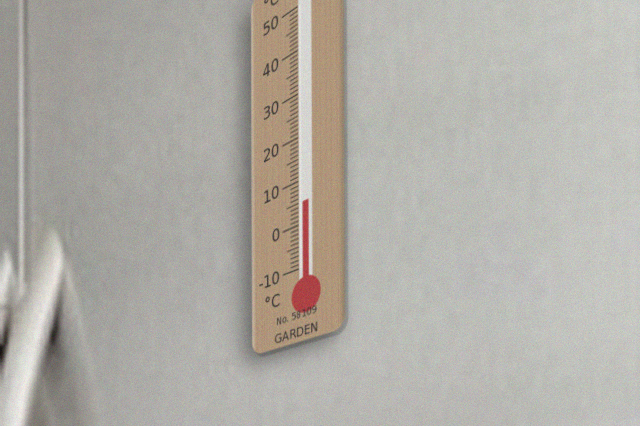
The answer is 5 °C
